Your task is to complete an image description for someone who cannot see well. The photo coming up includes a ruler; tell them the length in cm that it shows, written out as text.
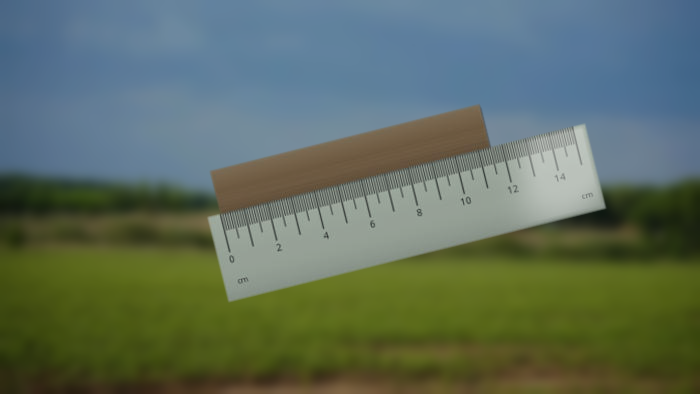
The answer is 11.5 cm
